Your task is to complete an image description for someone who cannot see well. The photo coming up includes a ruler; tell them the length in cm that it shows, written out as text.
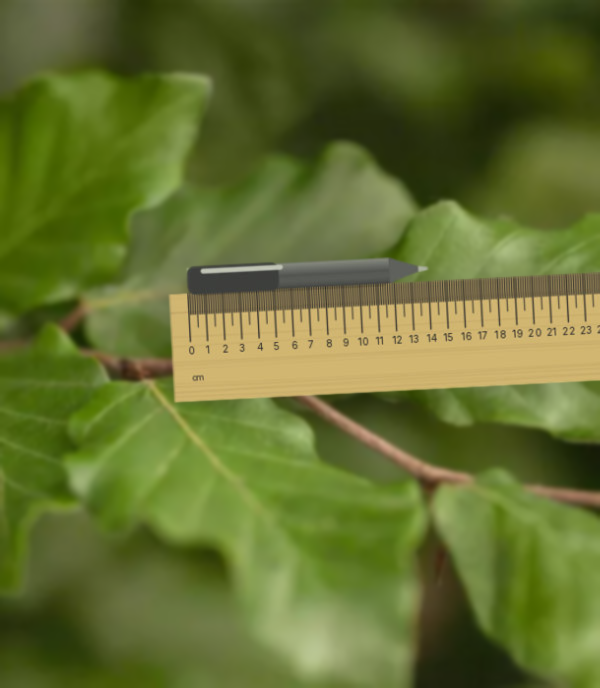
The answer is 14 cm
